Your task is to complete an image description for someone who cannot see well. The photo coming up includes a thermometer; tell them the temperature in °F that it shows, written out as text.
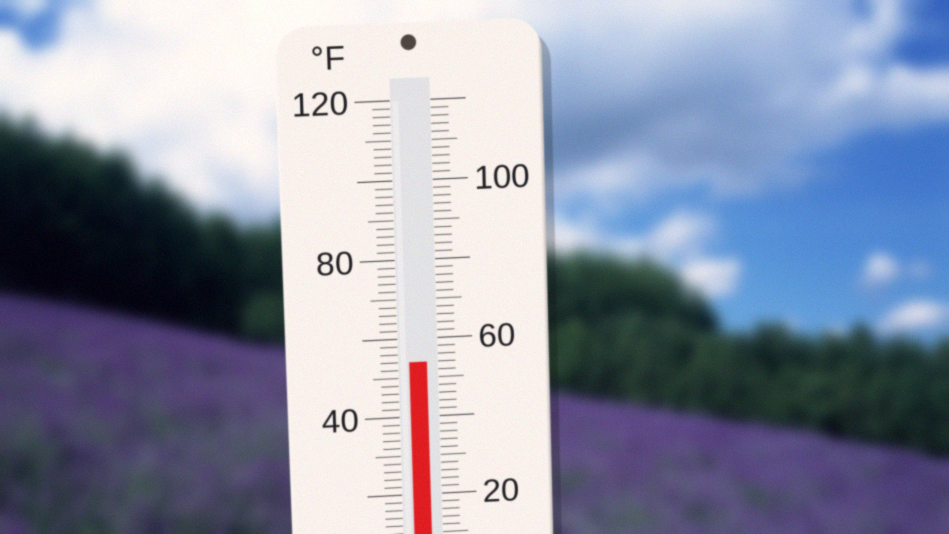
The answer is 54 °F
